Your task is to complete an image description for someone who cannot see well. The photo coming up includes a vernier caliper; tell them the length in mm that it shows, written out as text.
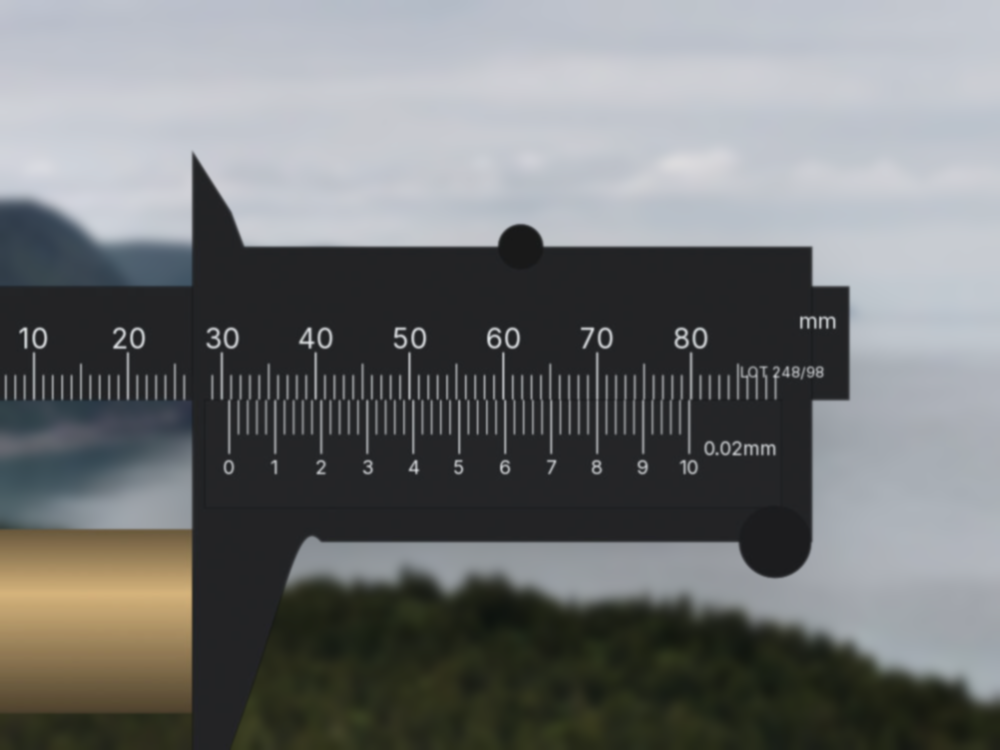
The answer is 30.8 mm
